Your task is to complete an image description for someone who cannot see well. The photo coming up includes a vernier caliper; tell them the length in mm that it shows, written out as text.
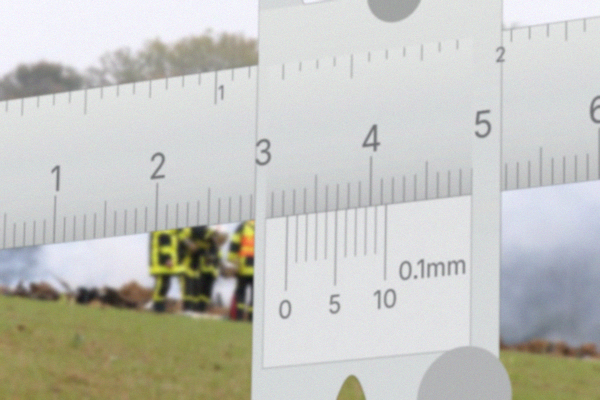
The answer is 32.4 mm
